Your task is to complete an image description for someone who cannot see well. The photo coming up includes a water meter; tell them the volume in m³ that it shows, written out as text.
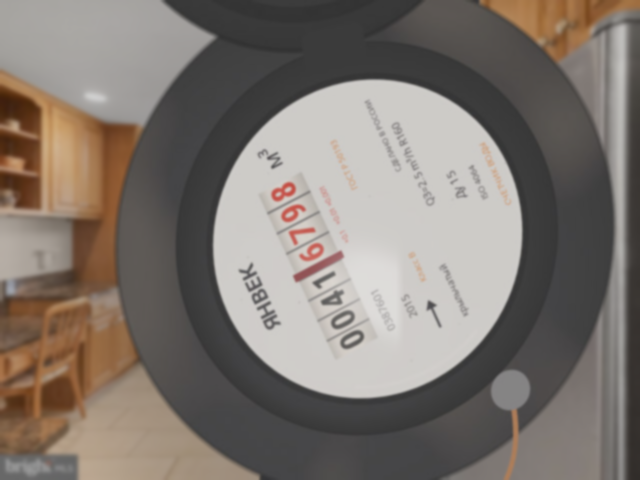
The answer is 41.6798 m³
